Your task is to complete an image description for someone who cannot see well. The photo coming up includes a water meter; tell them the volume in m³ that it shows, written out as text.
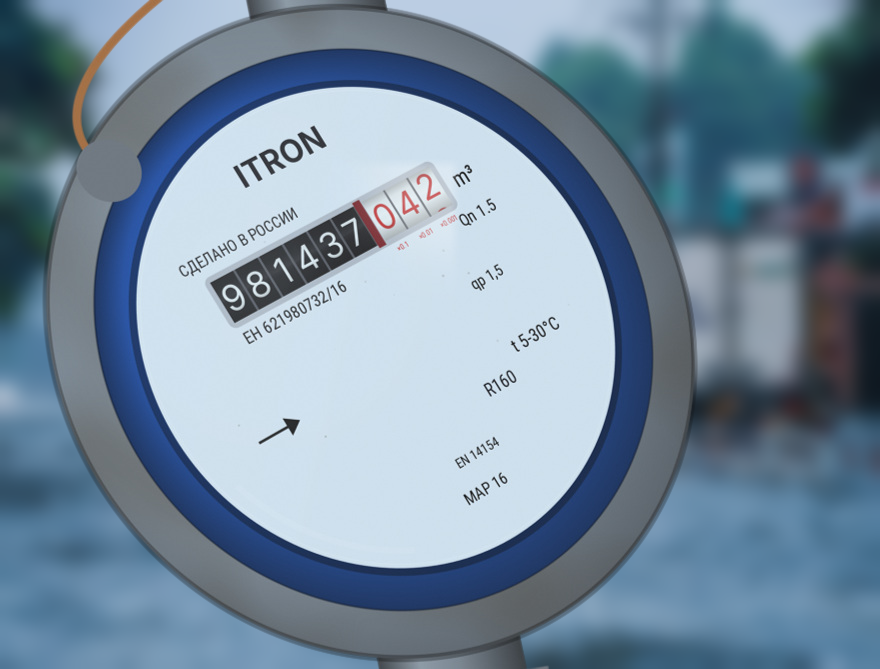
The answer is 981437.042 m³
